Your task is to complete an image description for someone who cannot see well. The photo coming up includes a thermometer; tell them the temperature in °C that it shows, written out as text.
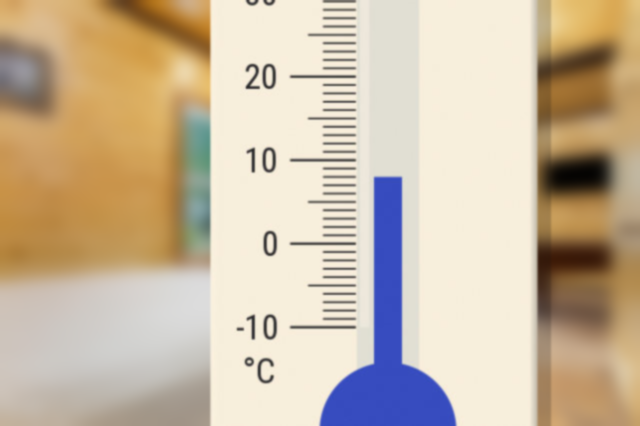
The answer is 8 °C
